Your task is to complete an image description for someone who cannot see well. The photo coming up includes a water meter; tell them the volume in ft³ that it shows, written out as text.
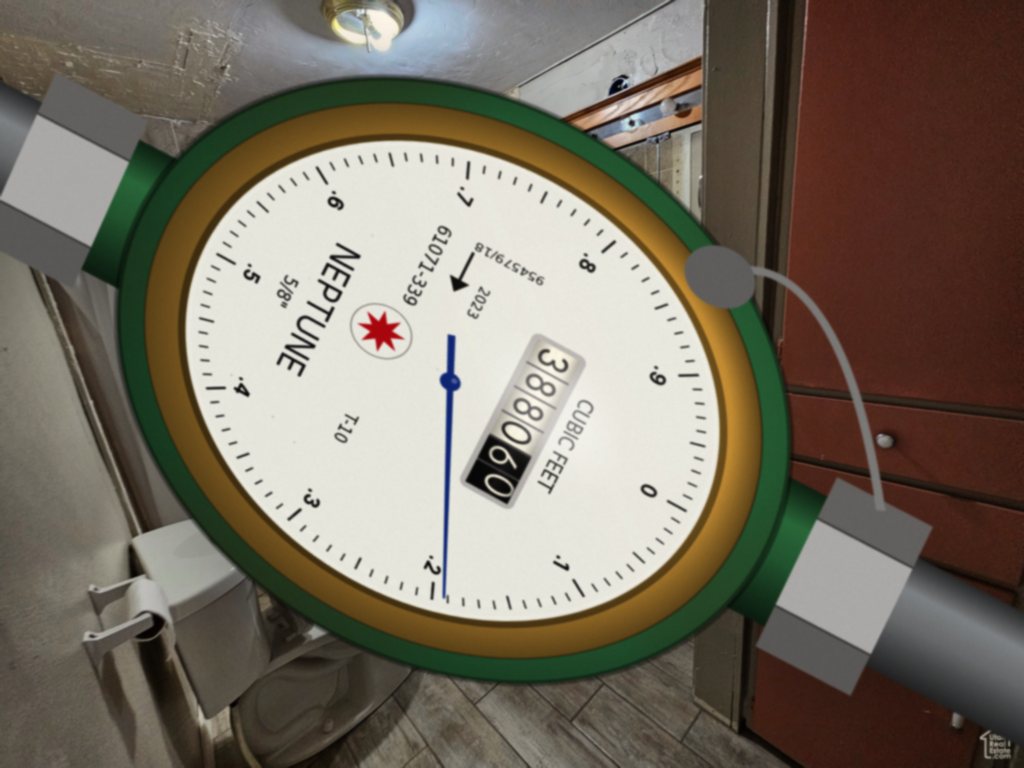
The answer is 388060.19 ft³
